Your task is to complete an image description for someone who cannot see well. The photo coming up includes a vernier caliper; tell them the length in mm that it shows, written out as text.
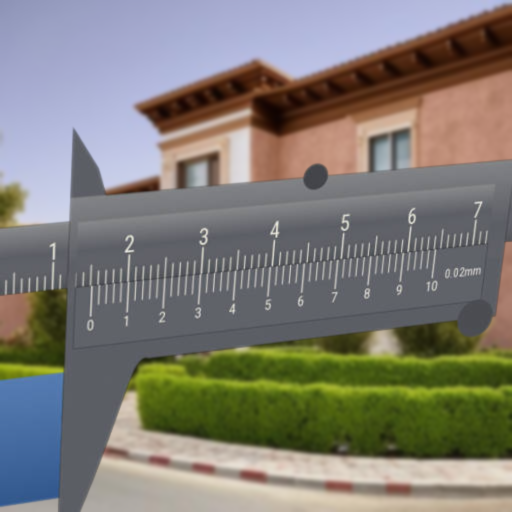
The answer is 15.2 mm
